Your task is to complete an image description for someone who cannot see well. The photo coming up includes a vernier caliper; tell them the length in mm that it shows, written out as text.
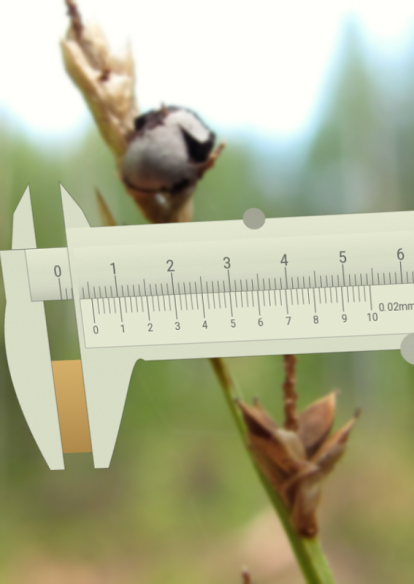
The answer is 5.4 mm
